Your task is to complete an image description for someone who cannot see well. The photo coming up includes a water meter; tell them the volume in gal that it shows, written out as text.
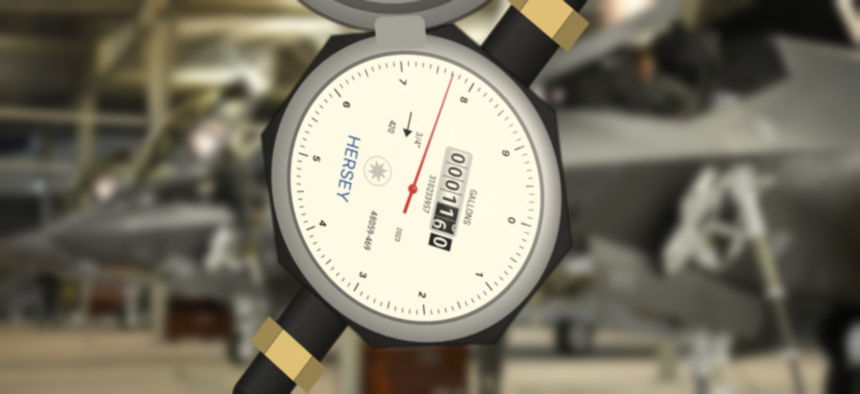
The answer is 1157.7 gal
